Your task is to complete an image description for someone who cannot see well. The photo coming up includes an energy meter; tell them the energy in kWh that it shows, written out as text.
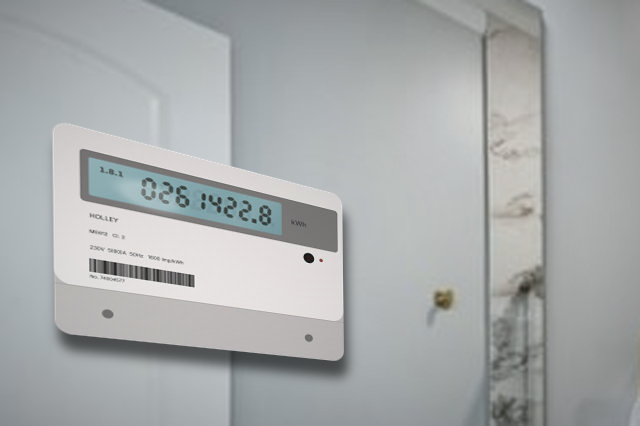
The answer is 261422.8 kWh
